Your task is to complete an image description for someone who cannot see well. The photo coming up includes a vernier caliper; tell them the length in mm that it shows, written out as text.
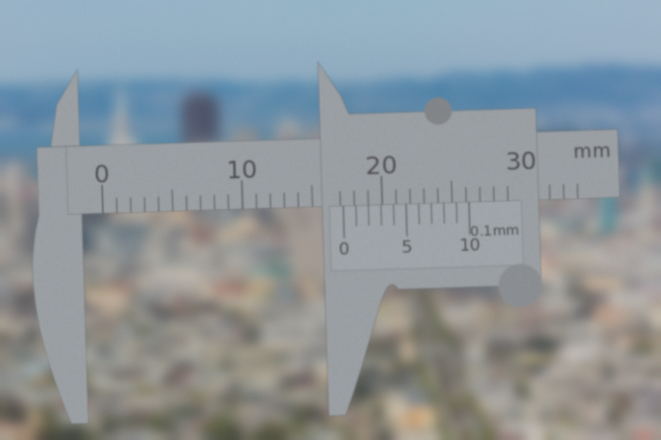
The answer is 17.2 mm
